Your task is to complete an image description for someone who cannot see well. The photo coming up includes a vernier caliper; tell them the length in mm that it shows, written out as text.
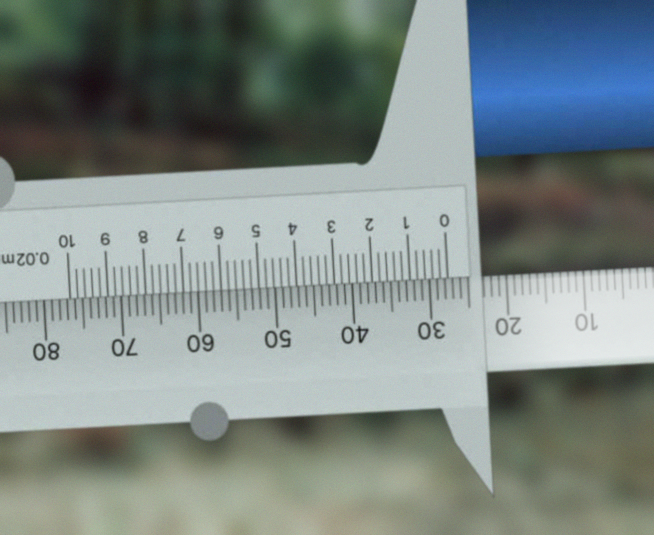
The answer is 27.6 mm
